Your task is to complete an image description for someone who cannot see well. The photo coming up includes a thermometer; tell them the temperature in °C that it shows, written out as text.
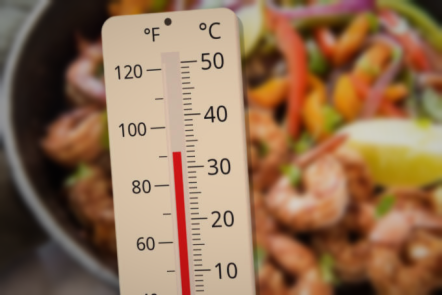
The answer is 33 °C
